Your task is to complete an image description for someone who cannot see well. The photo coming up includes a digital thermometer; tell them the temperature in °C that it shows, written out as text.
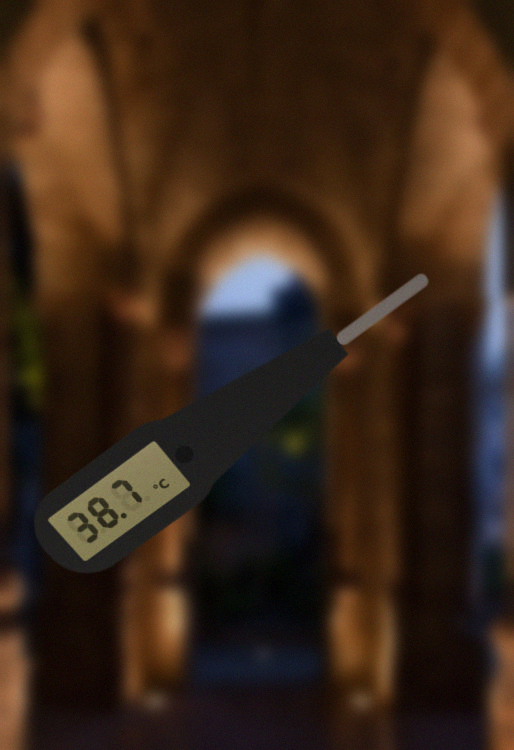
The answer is 38.7 °C
